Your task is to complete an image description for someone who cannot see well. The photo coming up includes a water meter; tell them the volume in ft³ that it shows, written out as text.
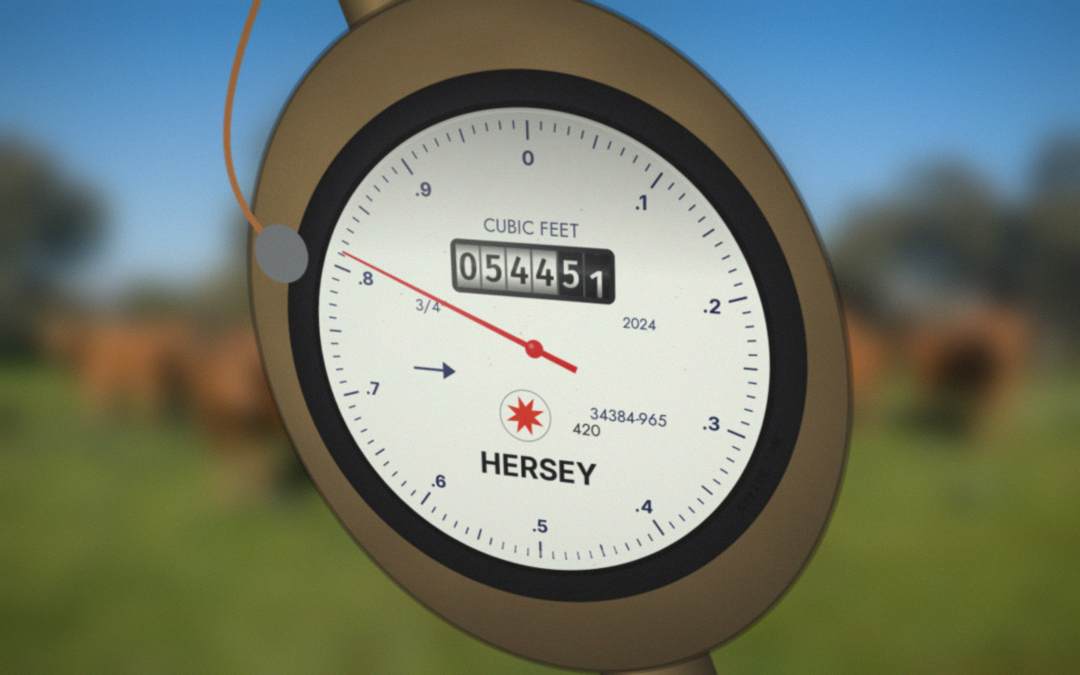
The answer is 54450.81 ft³
